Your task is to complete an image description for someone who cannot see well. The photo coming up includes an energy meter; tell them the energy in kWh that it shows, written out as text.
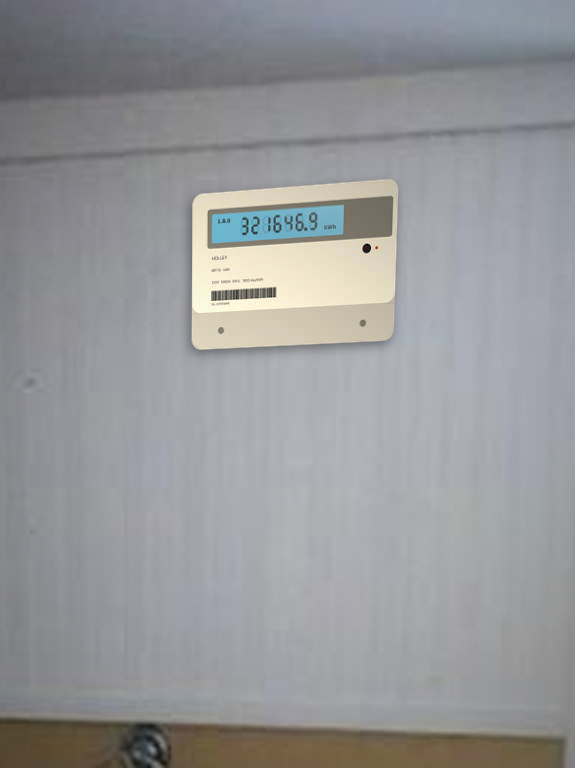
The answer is 321646.9 kWh
